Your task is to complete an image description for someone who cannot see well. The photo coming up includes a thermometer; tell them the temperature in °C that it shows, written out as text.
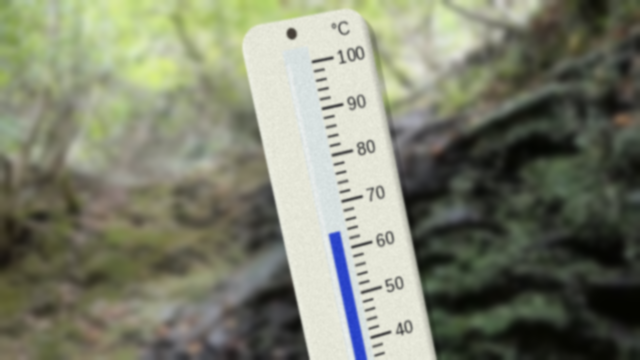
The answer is 64 °C
